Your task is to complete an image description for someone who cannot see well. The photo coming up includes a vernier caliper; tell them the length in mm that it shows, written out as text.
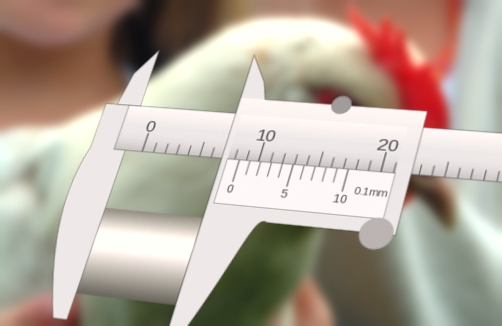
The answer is 8.4 mm
